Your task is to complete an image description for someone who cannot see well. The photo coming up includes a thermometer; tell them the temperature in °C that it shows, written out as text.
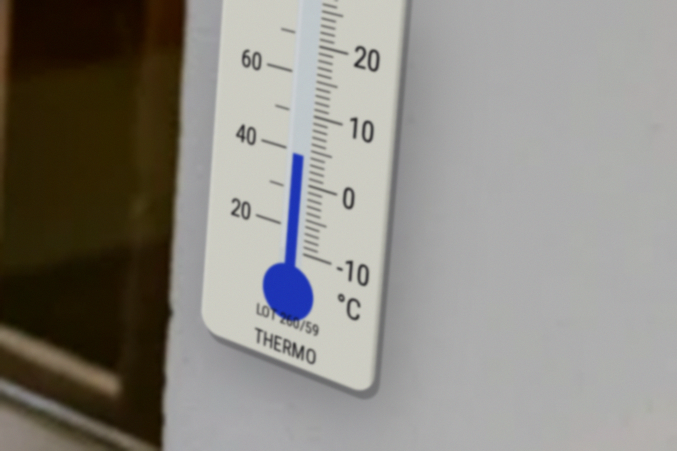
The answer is 4 °C
